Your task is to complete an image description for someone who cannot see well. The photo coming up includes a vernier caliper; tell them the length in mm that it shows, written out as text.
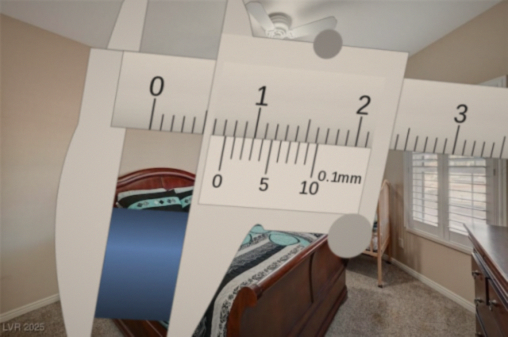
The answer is 7.2 mm
